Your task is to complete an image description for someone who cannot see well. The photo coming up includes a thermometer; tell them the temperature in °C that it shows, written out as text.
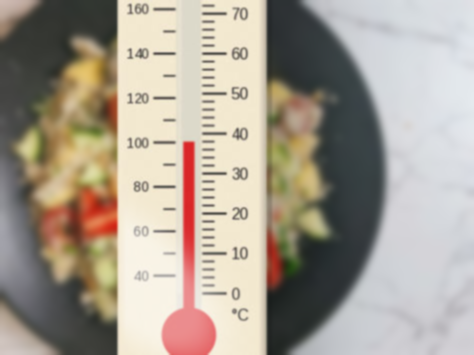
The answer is 38 °C
